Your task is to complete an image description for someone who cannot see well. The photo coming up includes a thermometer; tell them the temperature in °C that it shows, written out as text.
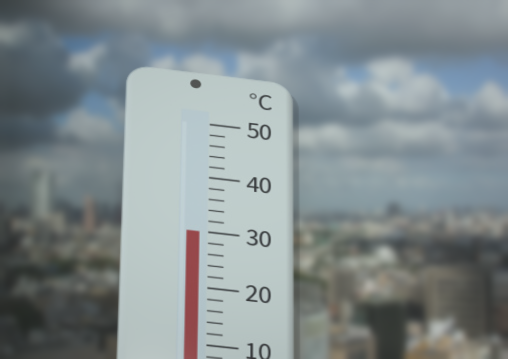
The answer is 30 °C
